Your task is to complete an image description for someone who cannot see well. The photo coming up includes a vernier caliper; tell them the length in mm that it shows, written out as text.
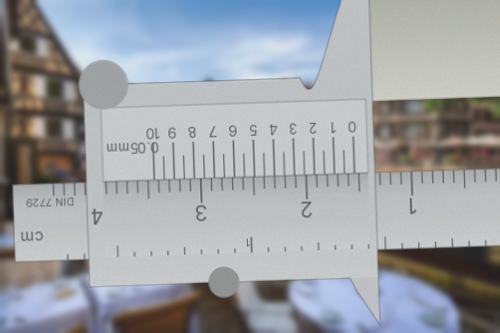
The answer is 15.4 mm
